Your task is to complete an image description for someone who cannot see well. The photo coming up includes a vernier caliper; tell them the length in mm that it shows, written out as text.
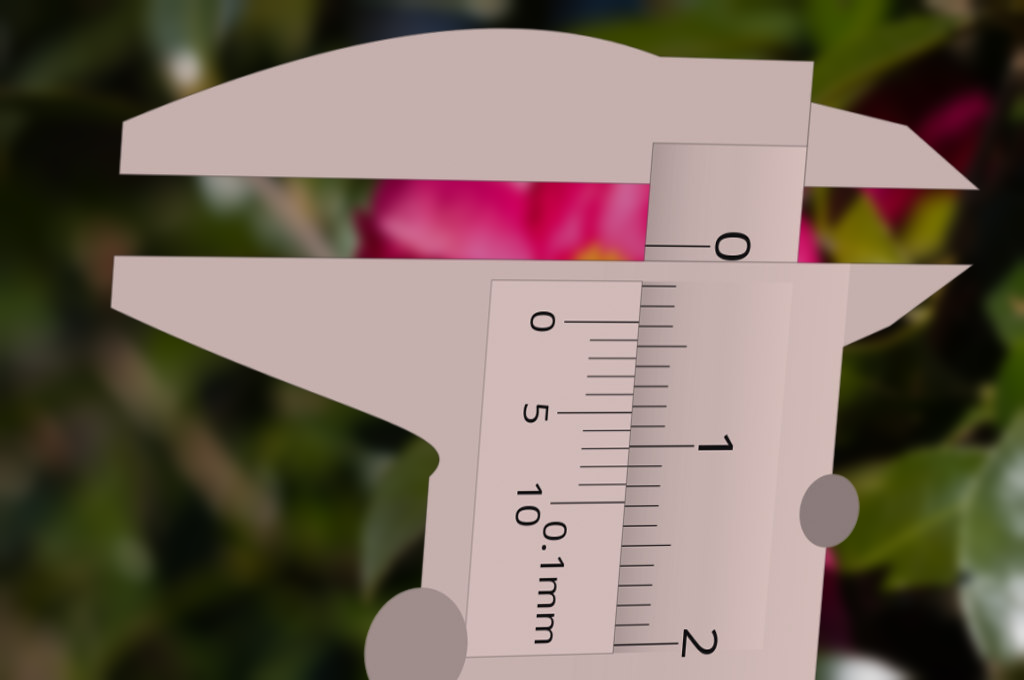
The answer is 3.8 mm
